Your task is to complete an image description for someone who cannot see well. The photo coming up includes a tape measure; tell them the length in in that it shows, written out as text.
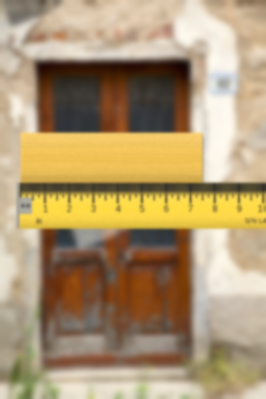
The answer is 7.5 in
